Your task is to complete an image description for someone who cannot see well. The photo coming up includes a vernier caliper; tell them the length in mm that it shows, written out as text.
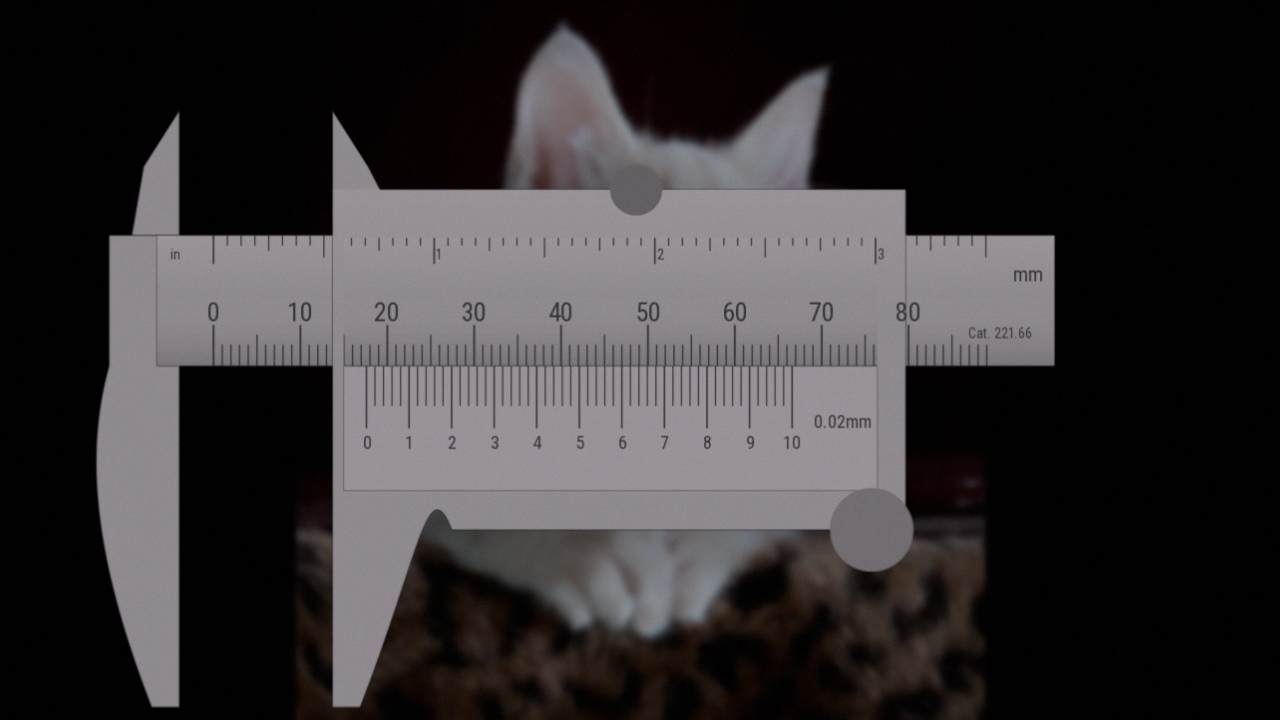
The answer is 17.6 mm
